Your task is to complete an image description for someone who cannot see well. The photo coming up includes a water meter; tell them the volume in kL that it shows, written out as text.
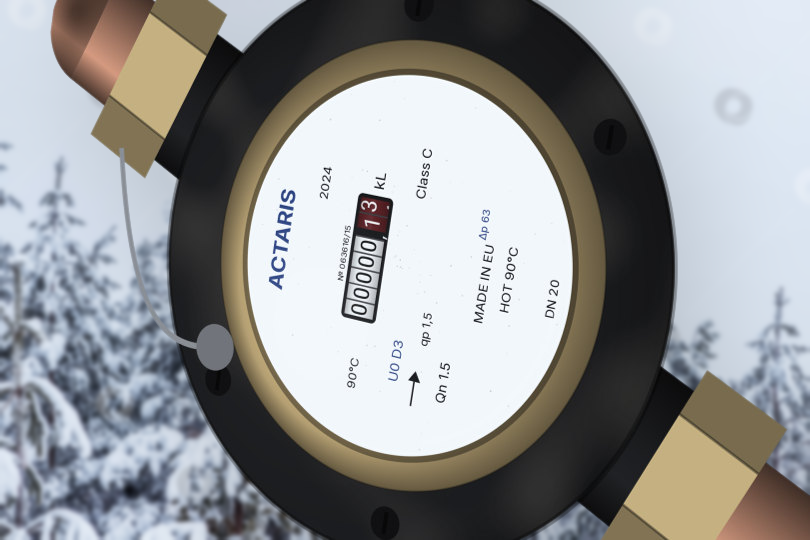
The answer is 0.13 kL
